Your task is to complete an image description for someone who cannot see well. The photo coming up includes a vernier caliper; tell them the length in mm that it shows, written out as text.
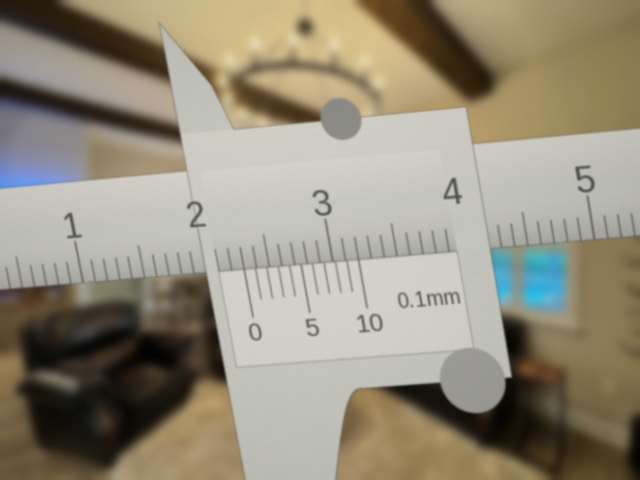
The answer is 23.0 mm
